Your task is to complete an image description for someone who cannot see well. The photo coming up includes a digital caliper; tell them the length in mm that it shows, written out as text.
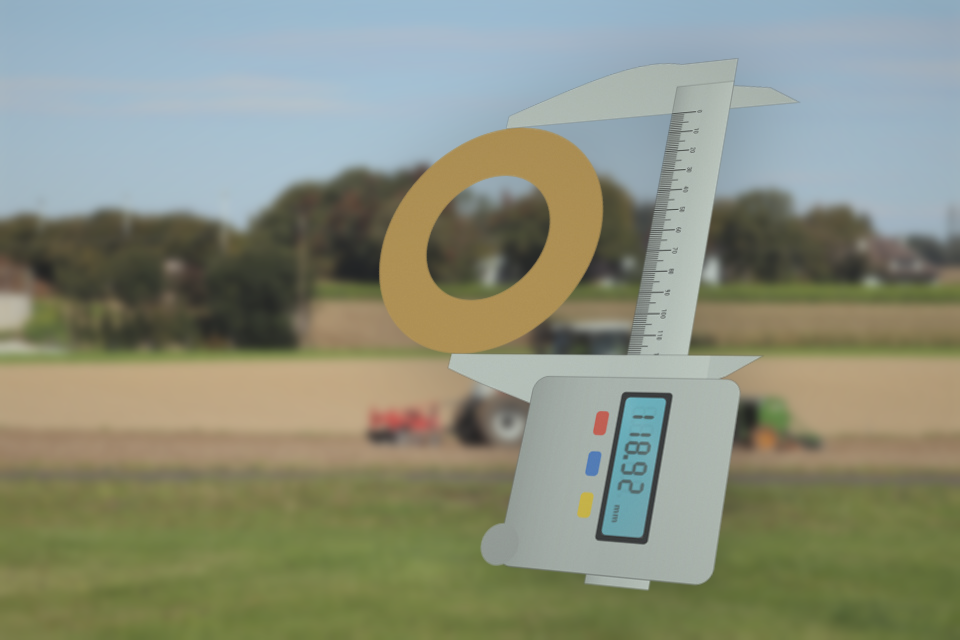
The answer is 118.92 mm
